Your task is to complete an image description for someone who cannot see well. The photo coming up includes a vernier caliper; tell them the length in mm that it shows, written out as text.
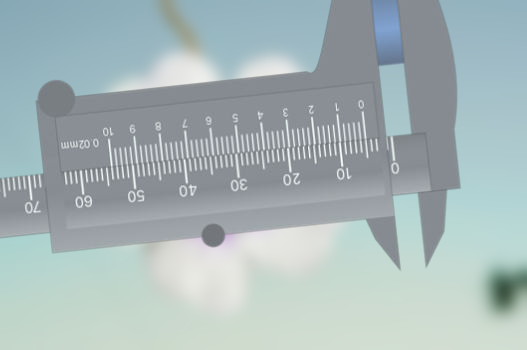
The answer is 5.0 mm
